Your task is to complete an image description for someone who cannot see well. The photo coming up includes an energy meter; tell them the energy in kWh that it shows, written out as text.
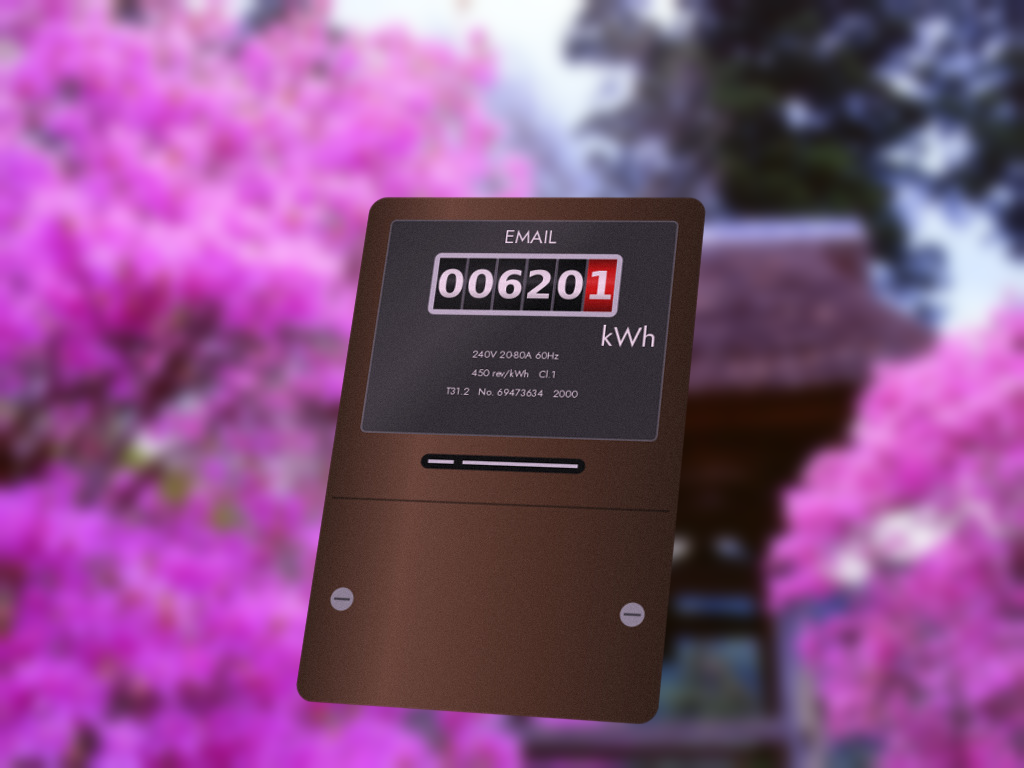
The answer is 620.1 kWh
